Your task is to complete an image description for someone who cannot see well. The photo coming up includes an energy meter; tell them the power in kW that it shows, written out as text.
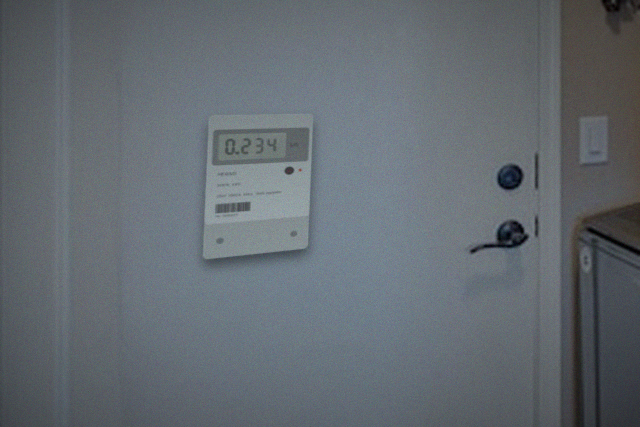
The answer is 0.234 kW
